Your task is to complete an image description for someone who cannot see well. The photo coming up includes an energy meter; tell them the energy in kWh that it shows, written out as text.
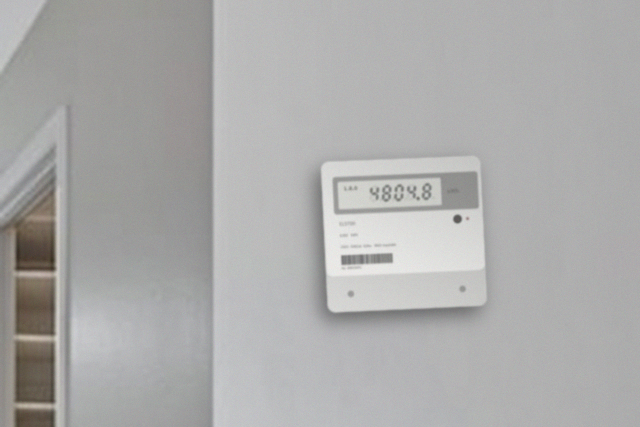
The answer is 4804.8 kWh
